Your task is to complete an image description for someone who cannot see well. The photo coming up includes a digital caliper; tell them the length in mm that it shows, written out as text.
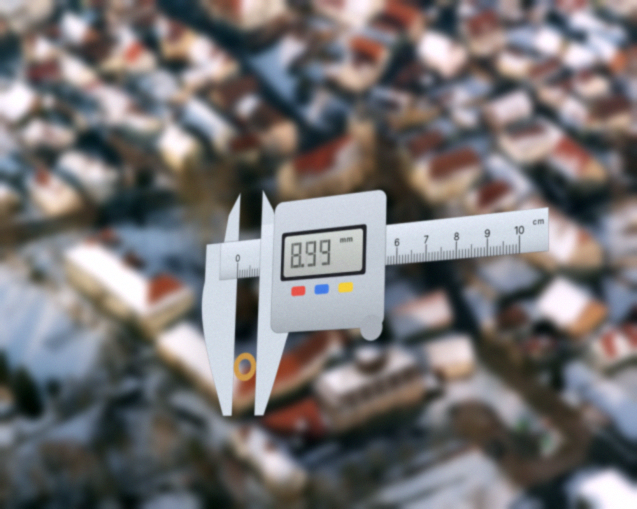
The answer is 8.99 mm
